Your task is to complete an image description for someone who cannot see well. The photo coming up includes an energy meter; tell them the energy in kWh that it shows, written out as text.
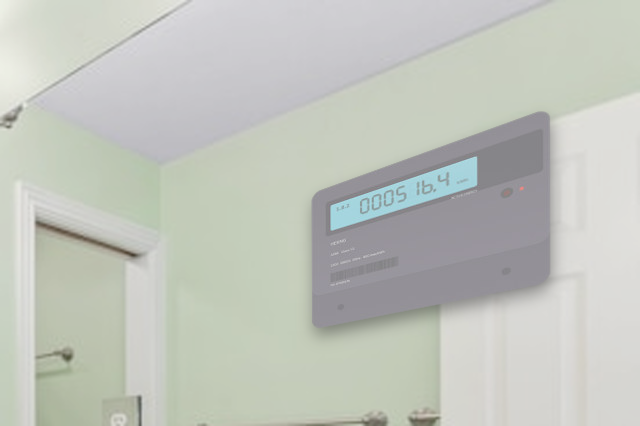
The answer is 516.4 kWh
